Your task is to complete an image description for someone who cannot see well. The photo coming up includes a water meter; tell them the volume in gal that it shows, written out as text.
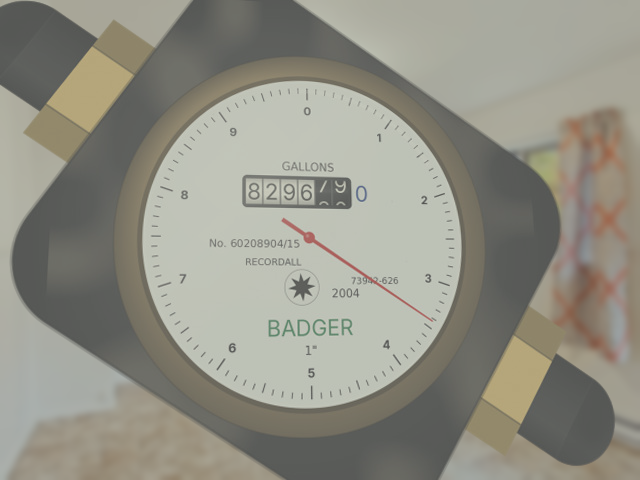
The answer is 8296793.4 gal
